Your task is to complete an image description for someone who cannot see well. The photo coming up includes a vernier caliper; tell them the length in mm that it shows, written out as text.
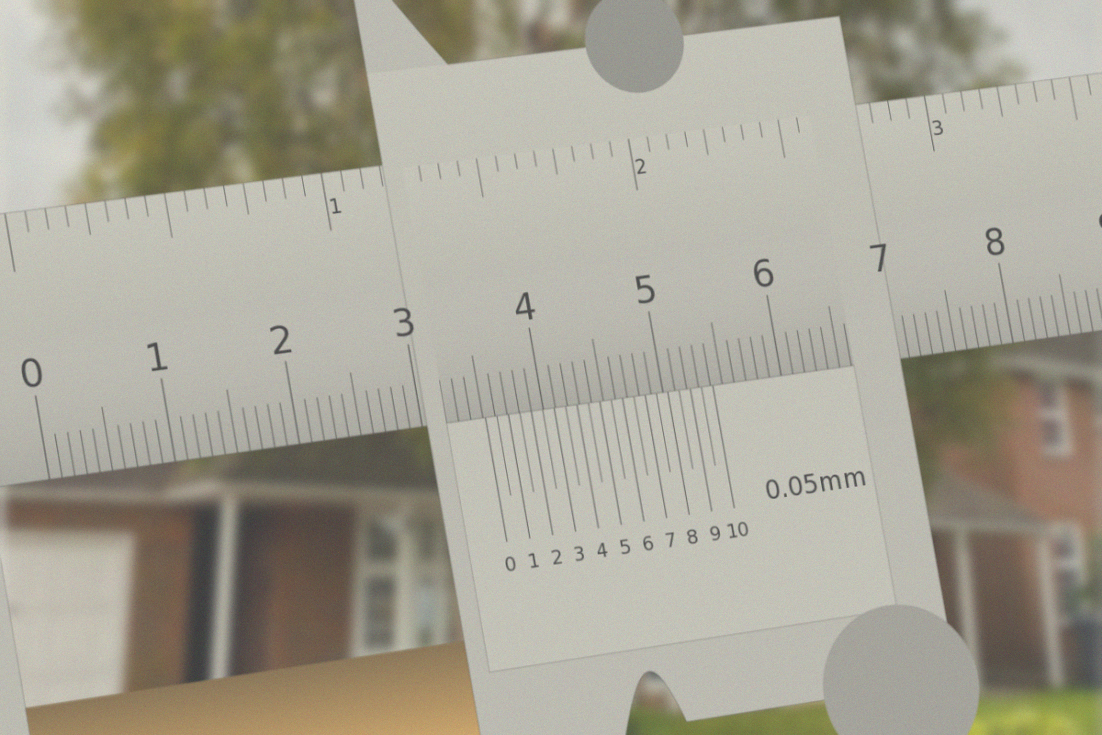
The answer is 35.2 mm
